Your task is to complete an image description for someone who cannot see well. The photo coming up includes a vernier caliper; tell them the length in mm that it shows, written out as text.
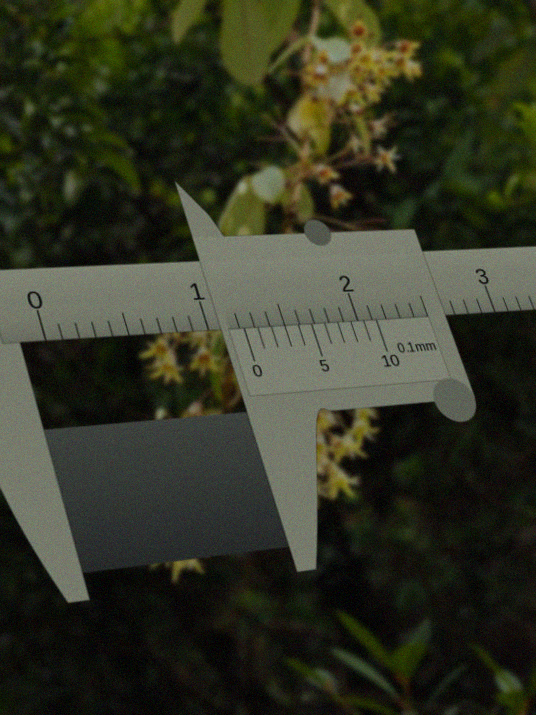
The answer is 12.3 mm
